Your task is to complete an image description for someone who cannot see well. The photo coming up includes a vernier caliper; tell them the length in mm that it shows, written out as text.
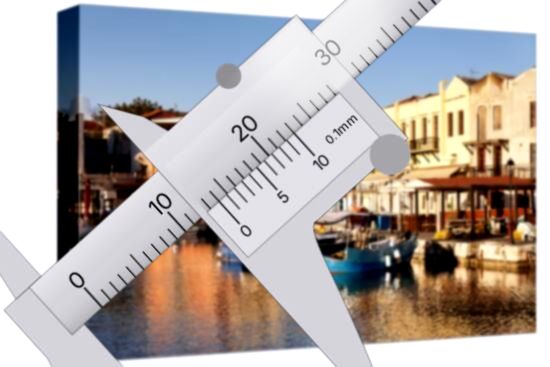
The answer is 14.0 mm
